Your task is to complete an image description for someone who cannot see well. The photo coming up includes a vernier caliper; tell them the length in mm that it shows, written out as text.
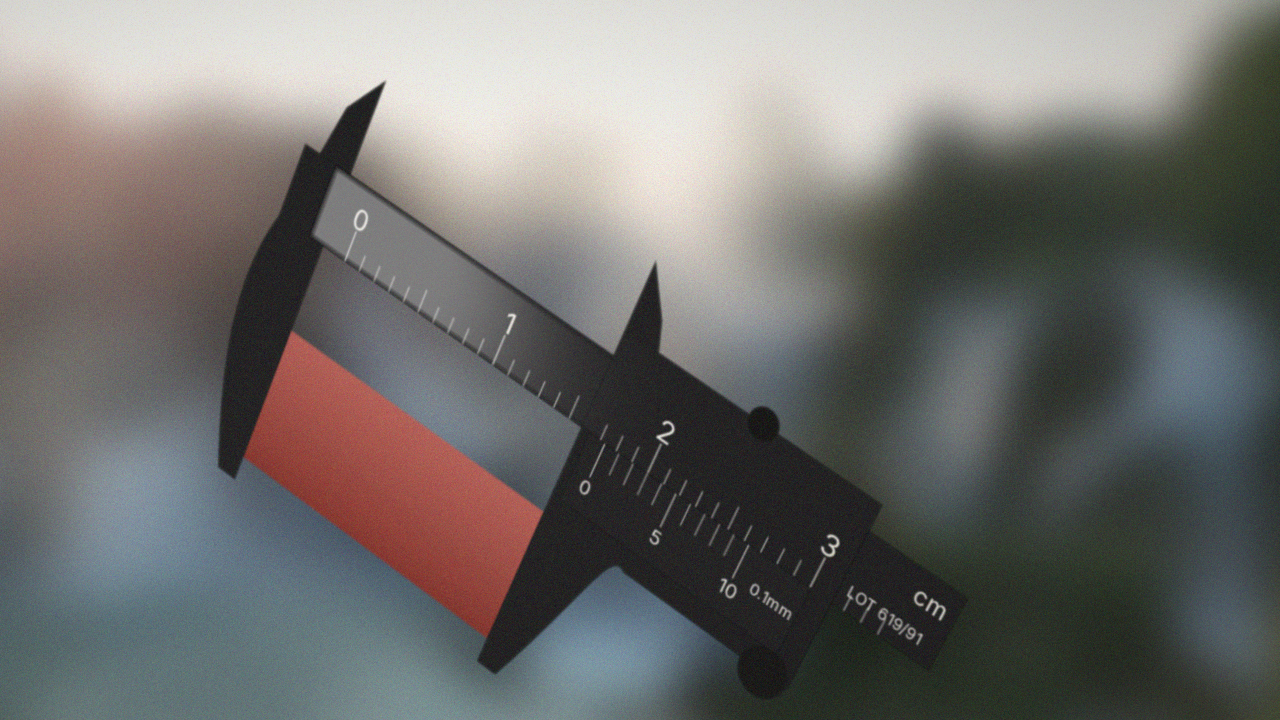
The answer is 17.3 mm
